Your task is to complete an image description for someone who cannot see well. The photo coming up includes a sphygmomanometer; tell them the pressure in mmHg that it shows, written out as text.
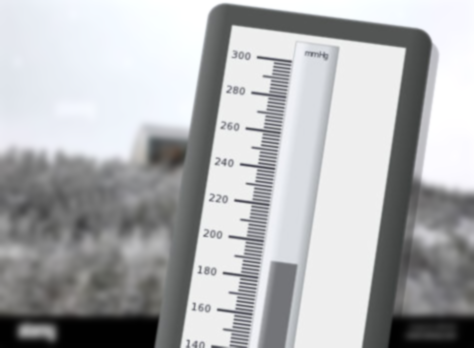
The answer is 190 mmHg
